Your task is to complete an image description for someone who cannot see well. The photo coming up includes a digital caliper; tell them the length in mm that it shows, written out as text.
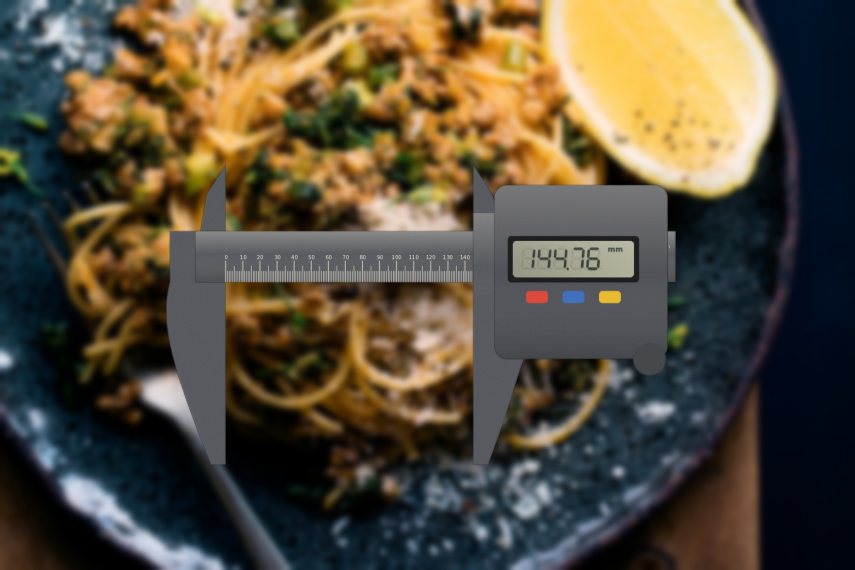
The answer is 144.76 mm
